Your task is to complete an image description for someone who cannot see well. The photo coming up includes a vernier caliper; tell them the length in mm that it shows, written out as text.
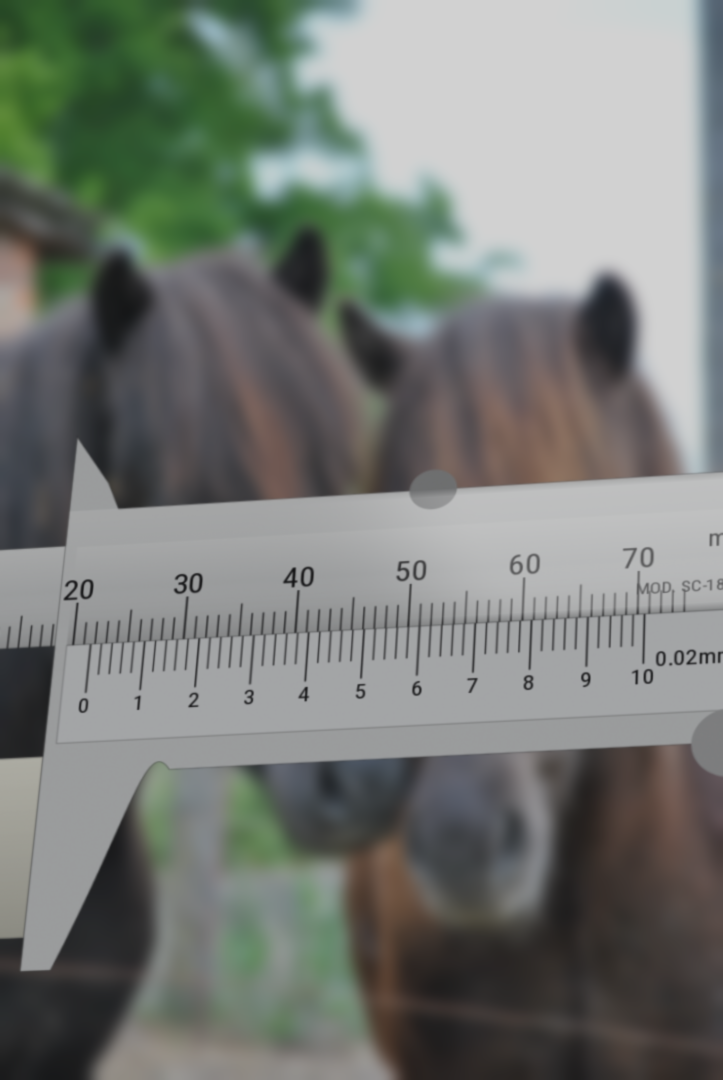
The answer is 21.6 mm
